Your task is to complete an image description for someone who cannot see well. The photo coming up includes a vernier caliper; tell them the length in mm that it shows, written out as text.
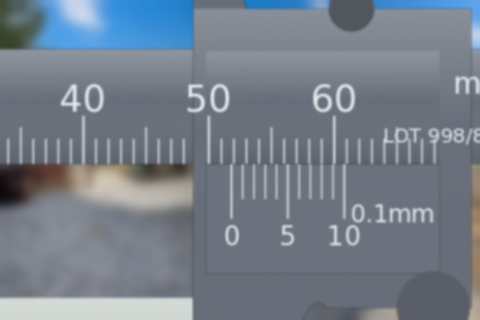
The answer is 51.8 mm
